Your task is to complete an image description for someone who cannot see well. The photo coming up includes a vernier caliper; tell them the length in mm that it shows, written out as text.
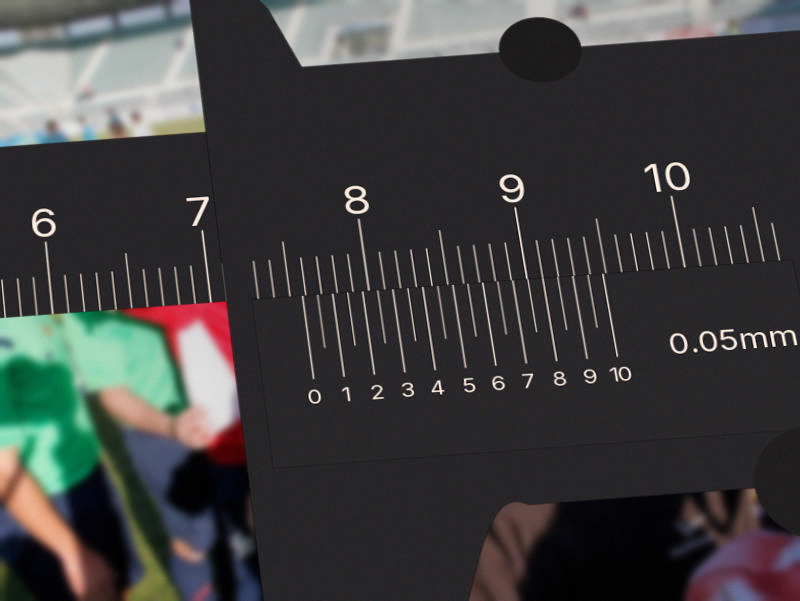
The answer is 75.8 mm
